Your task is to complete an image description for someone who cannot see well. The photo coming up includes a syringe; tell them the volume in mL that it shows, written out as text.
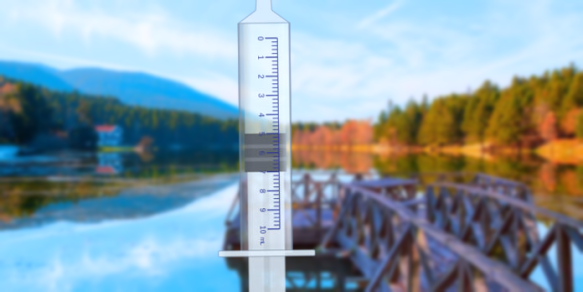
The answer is 5 mL
